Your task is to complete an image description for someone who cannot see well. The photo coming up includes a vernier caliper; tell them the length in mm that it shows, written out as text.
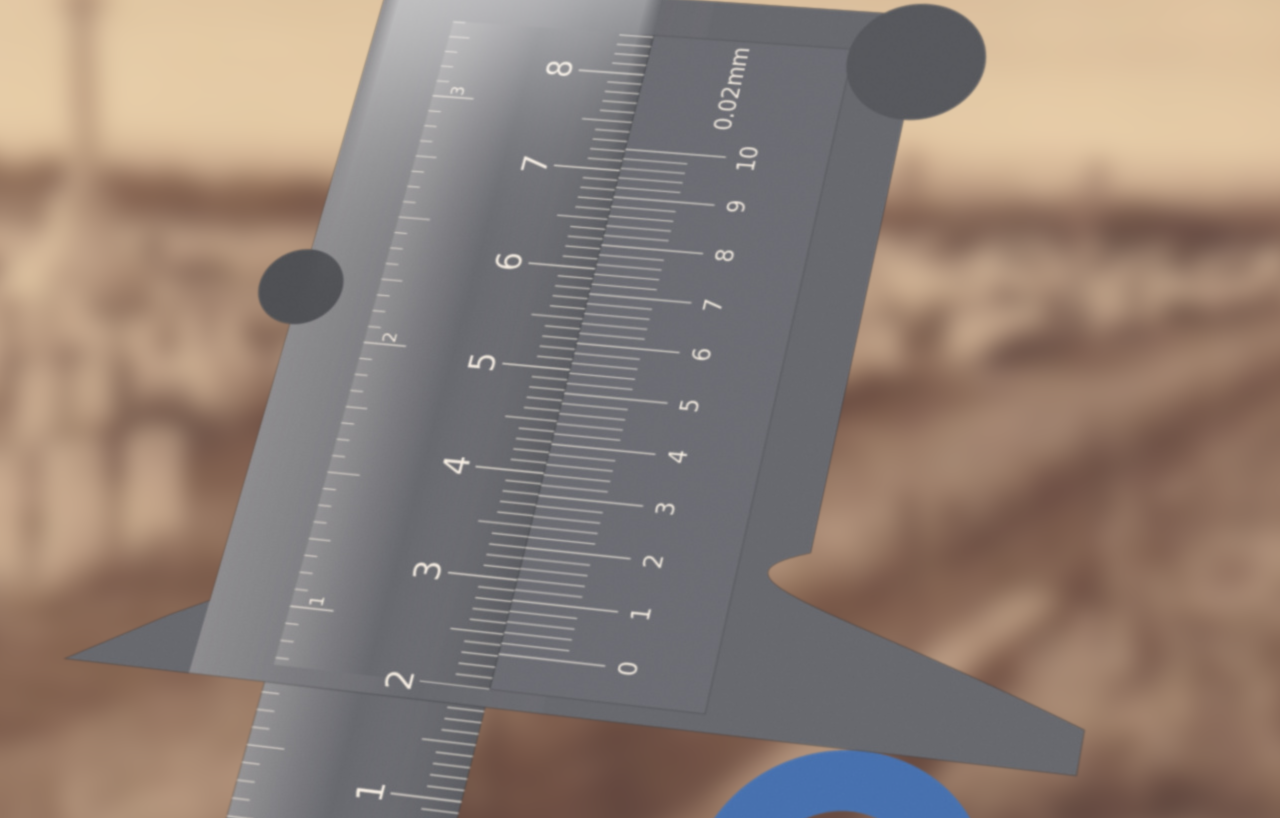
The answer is 23.2 mm
